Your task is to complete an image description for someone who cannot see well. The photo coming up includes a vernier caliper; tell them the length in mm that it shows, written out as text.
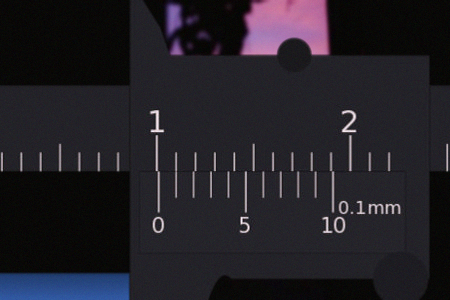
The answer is 10.1 mm
